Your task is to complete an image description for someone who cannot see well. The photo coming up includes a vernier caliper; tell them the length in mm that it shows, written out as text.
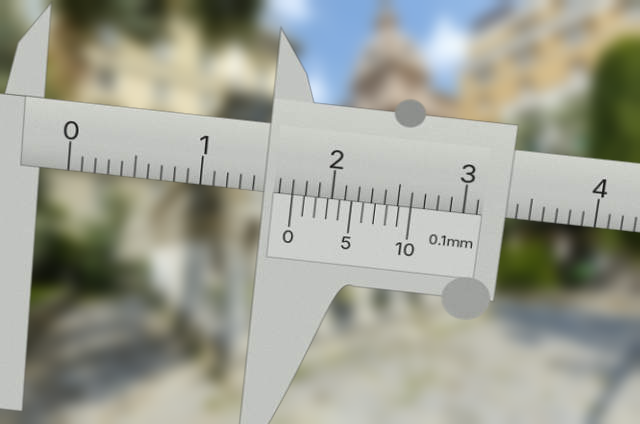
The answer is 17.0 mm
